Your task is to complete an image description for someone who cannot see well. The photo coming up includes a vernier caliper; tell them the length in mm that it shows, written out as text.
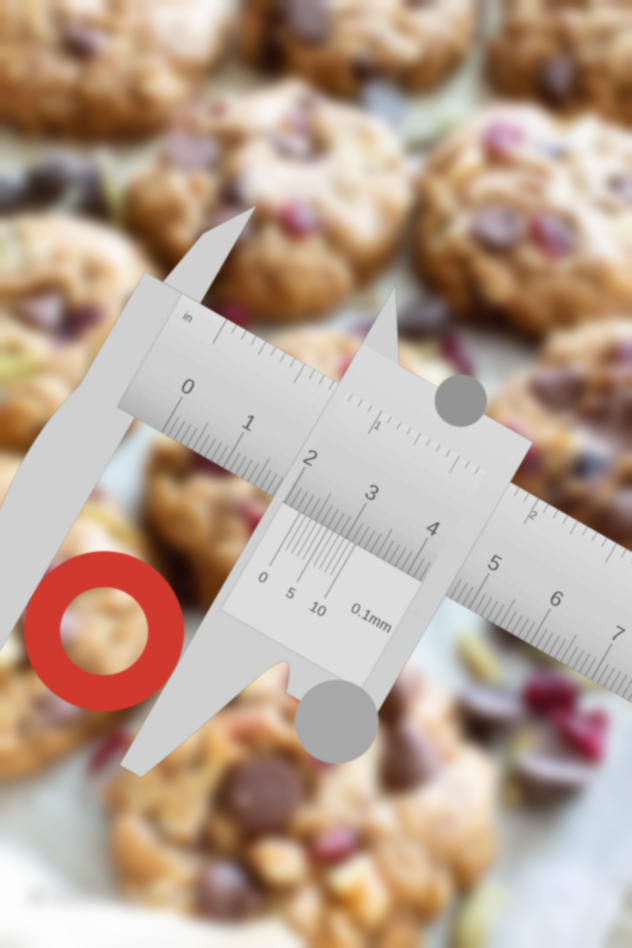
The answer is 22.6 mm
